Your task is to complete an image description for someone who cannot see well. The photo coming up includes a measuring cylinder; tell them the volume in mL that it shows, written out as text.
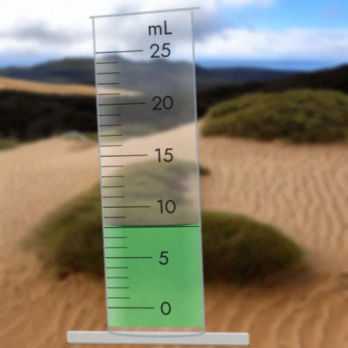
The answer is 8 mL
